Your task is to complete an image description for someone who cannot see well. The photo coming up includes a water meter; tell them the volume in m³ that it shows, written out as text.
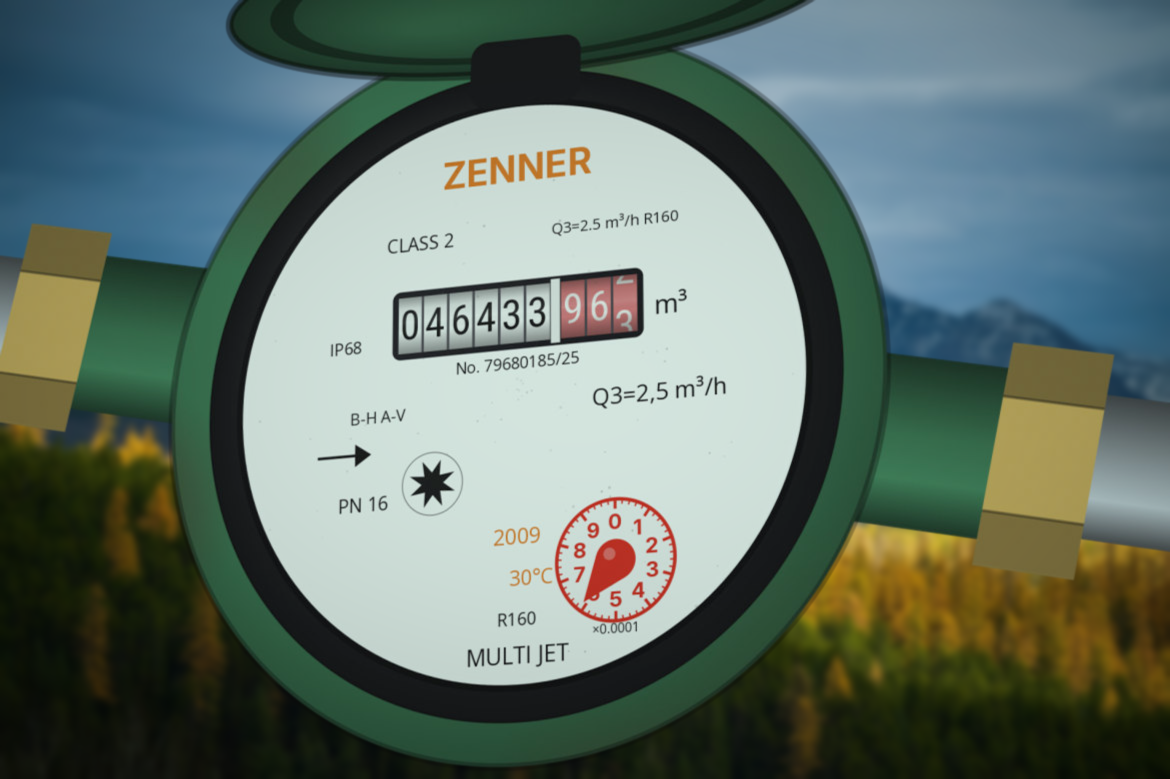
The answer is 46433.9626 m³
